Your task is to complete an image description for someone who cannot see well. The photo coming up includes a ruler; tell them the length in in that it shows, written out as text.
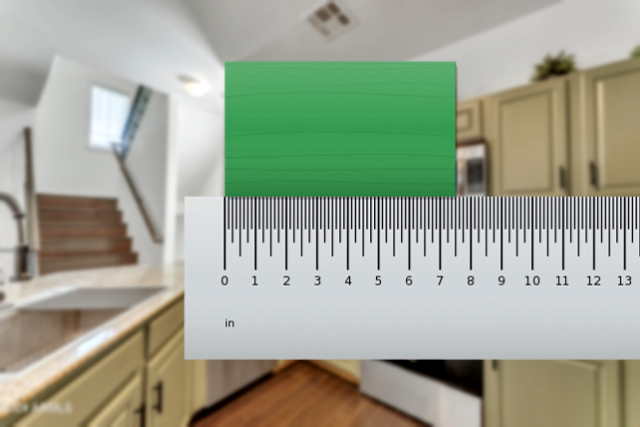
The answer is 7.5 in
